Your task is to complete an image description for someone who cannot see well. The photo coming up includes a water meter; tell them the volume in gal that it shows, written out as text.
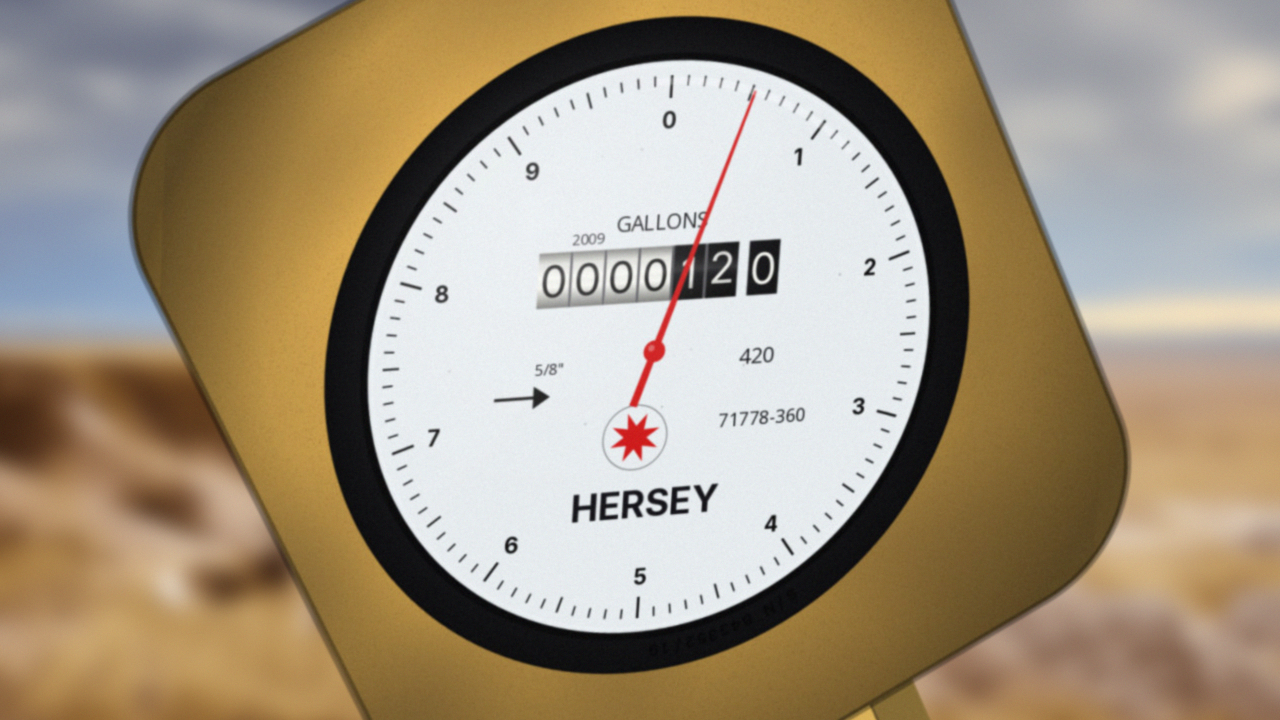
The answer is 120.5 gal
